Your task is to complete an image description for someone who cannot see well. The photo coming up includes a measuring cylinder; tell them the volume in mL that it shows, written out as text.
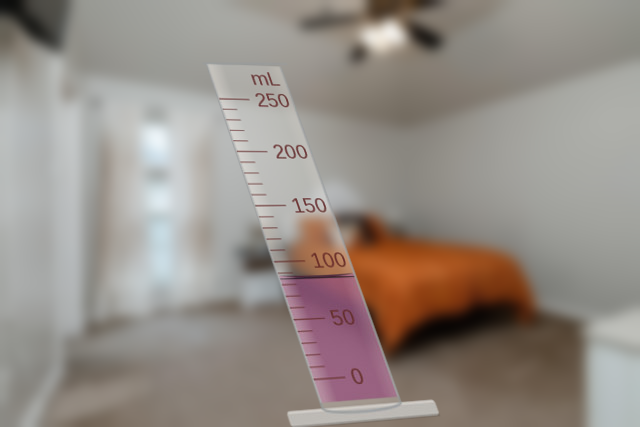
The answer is 85 mL
